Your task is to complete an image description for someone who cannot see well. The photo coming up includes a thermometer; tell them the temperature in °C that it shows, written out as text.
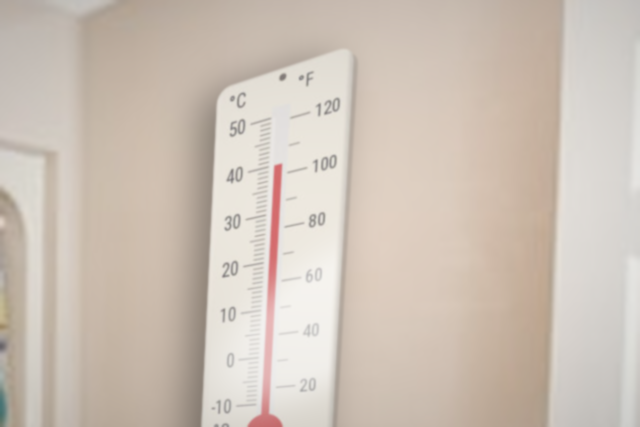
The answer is 40 °C
